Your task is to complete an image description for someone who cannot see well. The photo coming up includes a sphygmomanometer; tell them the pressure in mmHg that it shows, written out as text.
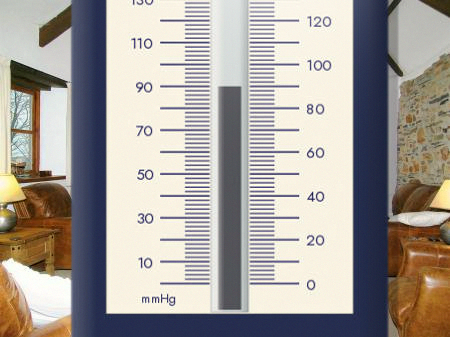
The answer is 90 mmHg
